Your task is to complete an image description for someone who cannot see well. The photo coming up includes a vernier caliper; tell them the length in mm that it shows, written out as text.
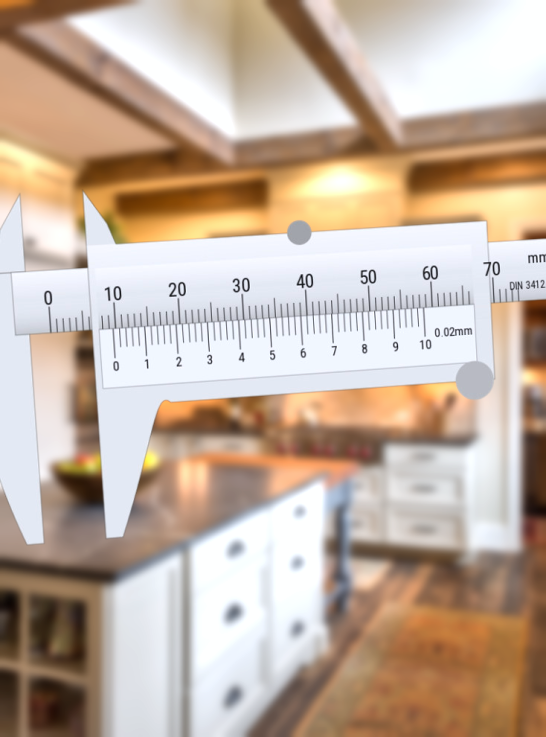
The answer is 9.6 mm
